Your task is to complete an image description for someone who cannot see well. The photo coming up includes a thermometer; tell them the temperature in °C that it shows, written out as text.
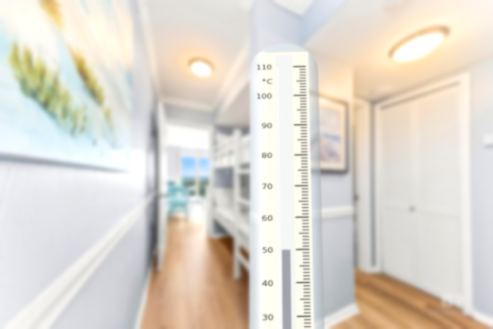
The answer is 50 °C
